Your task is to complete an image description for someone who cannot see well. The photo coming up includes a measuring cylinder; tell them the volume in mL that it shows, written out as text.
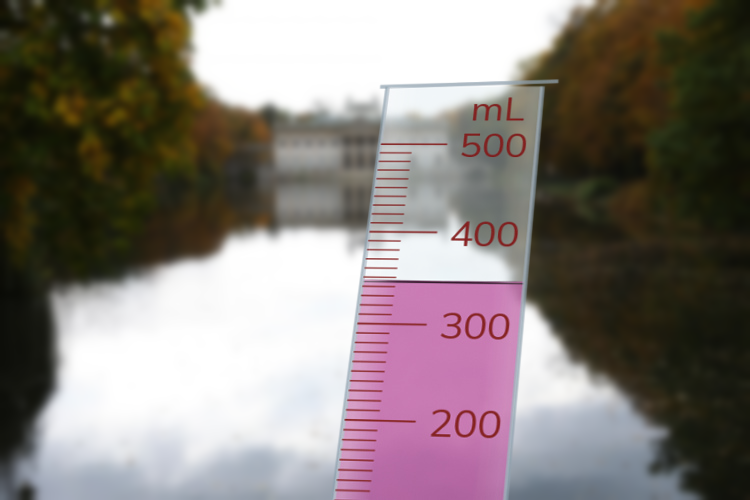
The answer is 345 mL
